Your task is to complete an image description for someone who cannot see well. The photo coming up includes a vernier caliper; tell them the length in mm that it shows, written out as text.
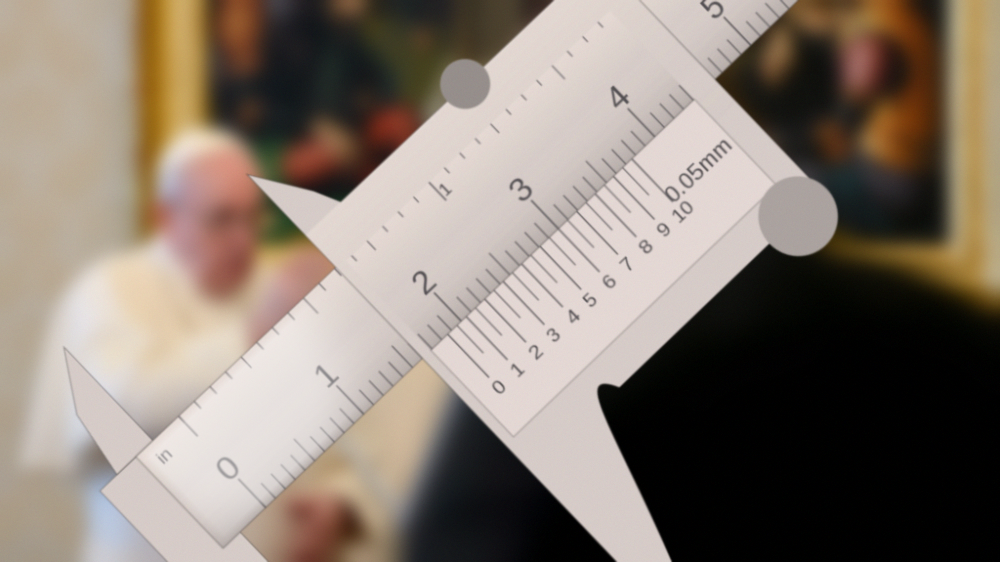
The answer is 18.6 mm
